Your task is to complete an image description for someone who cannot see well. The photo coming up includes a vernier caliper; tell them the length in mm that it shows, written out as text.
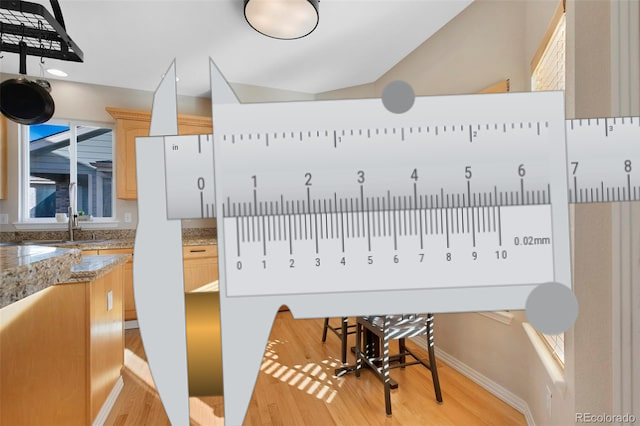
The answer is 6.5 mm
